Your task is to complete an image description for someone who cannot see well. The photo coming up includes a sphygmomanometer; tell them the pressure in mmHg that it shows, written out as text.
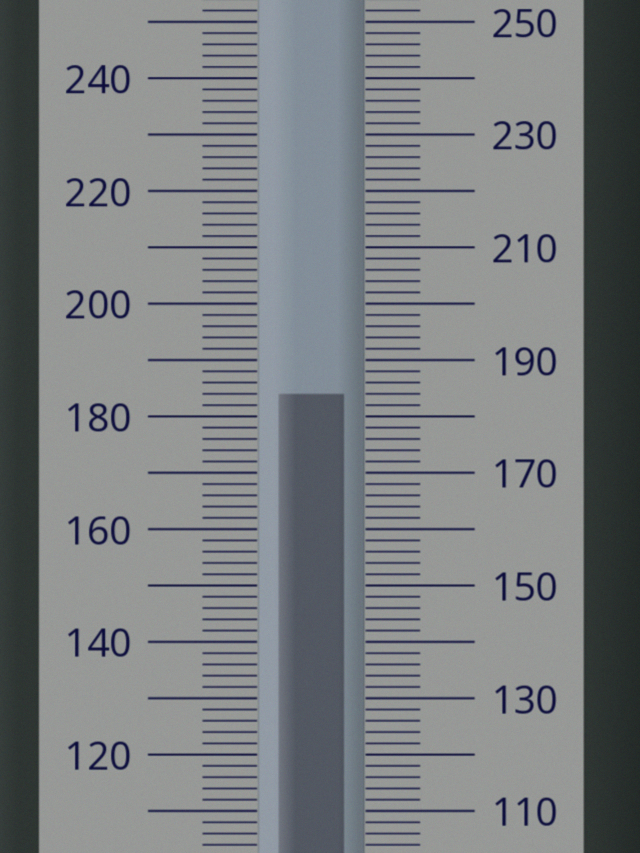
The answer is 184 mmHg
